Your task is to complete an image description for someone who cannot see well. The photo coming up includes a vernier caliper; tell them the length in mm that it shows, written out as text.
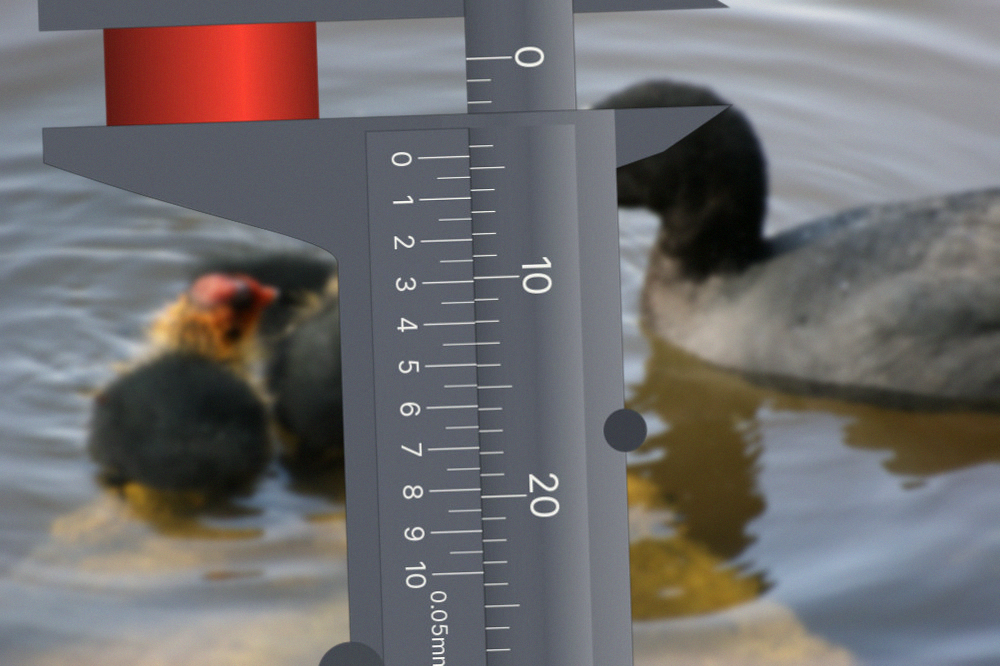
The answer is 4.45 mm
